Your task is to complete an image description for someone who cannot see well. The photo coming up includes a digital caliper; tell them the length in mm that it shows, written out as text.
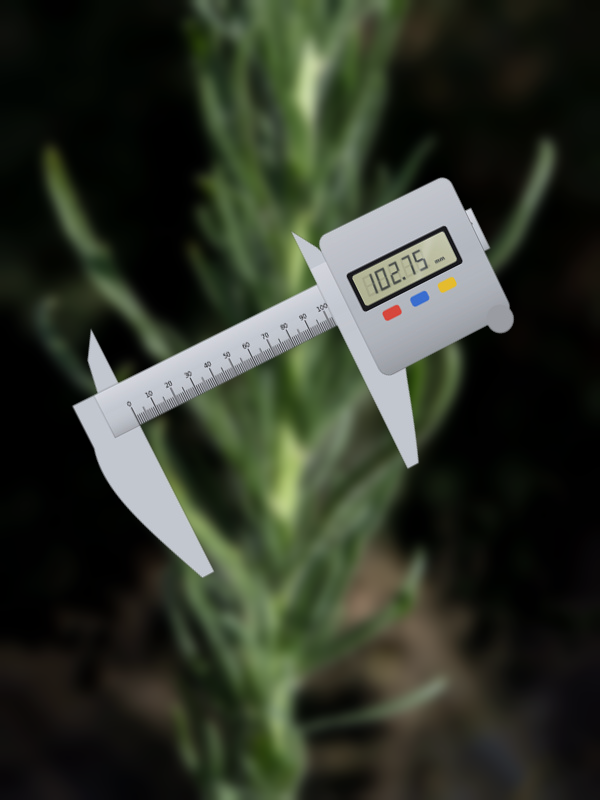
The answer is 102.75 mm
